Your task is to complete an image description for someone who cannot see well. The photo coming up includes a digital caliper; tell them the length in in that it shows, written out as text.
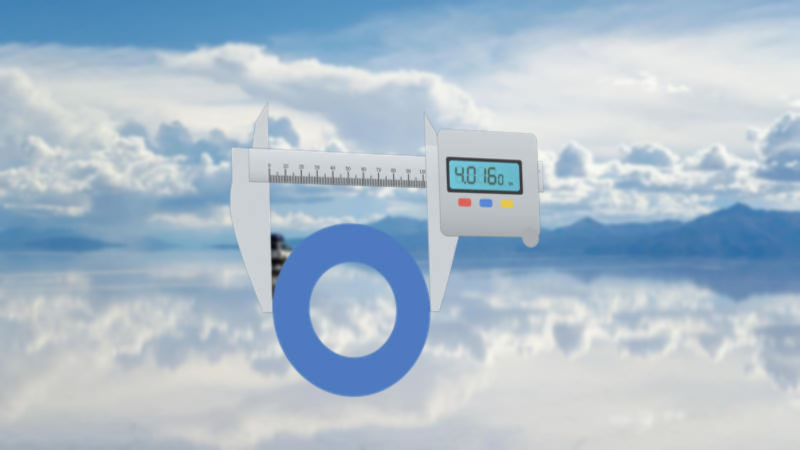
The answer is 4.0160 in
